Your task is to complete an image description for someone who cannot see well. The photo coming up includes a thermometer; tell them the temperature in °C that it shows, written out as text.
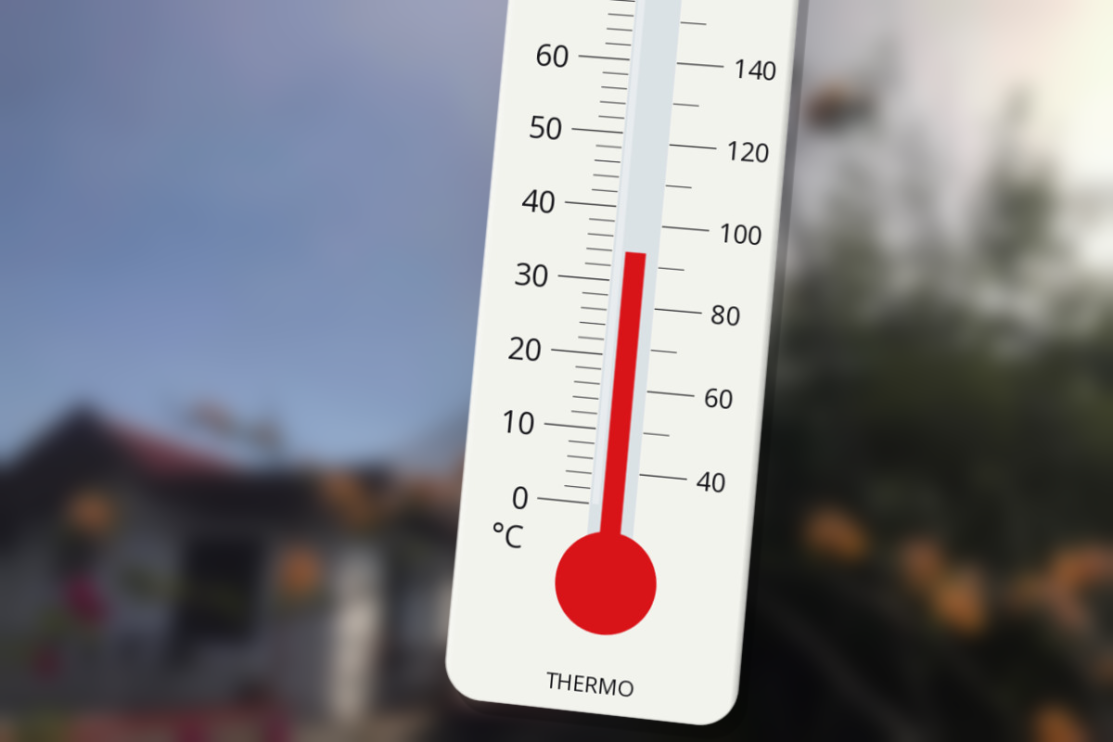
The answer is 34 °C
